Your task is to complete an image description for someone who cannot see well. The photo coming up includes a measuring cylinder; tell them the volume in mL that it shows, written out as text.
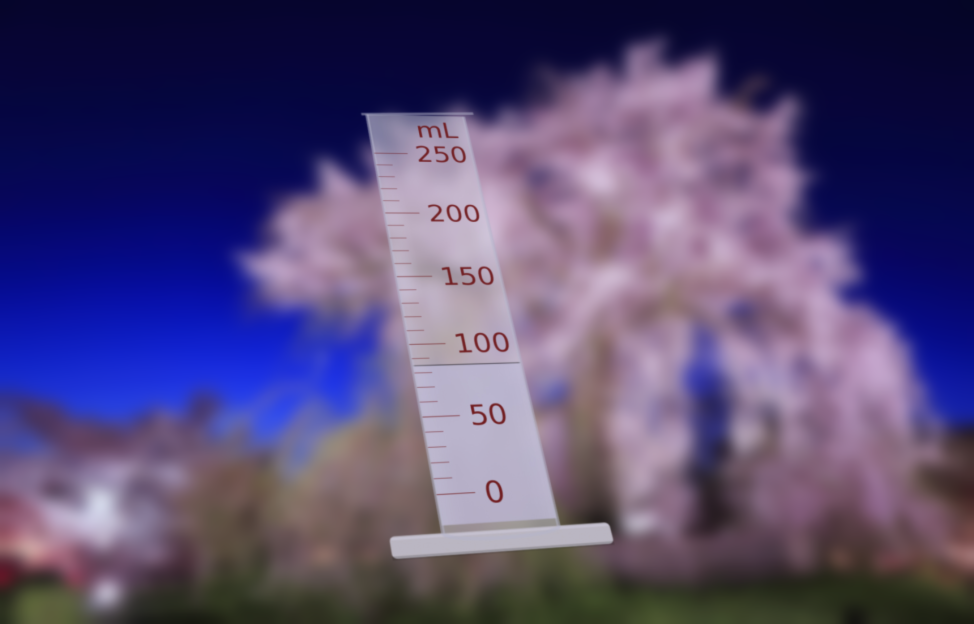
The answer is 85 mL
